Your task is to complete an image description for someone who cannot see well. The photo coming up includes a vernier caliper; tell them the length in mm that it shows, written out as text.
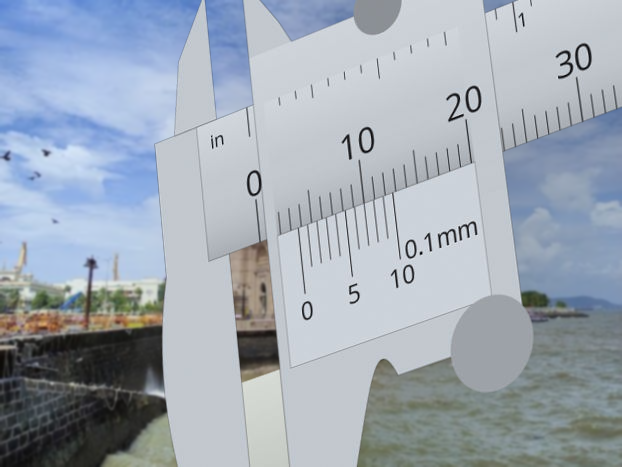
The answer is 3.7 mm
